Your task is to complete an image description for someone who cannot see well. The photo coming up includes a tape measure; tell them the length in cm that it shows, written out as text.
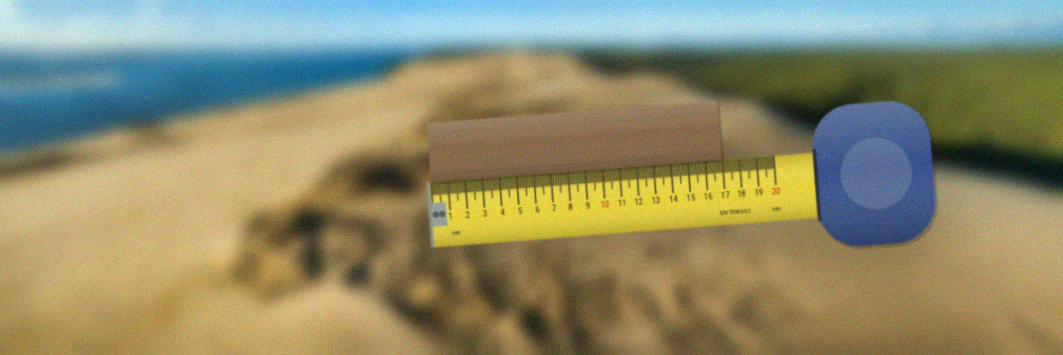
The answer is 17 cm
